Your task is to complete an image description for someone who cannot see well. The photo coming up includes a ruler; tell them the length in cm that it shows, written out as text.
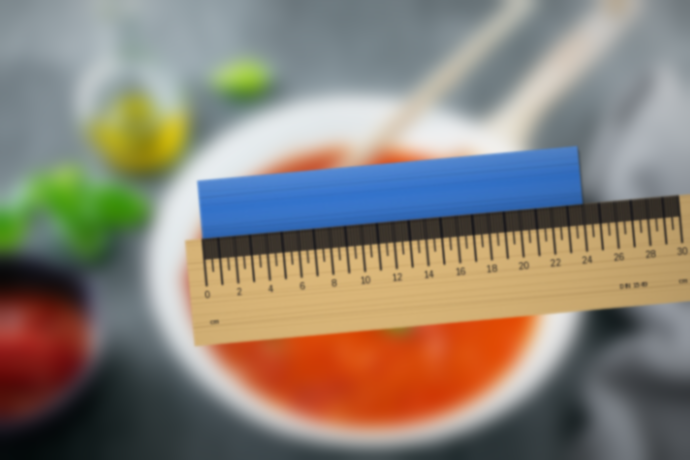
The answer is 24 cm
